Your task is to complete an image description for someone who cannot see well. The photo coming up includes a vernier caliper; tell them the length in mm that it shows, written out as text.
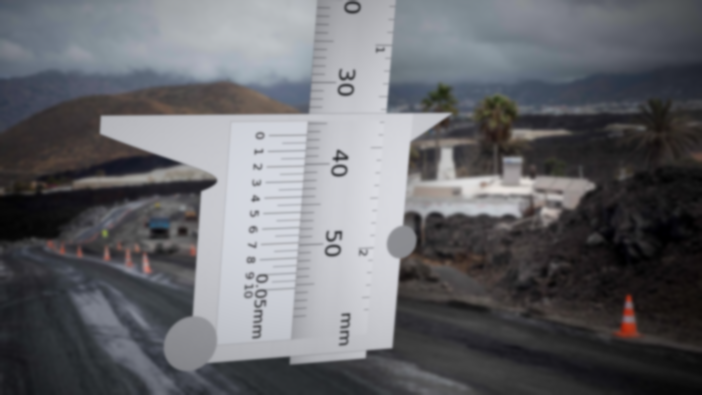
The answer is 36.4 mm
